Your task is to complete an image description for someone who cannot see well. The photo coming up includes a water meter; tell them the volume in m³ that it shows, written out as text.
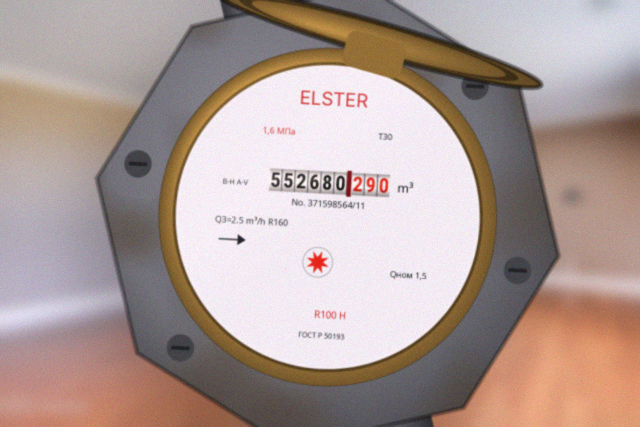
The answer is 552680.290 m³
